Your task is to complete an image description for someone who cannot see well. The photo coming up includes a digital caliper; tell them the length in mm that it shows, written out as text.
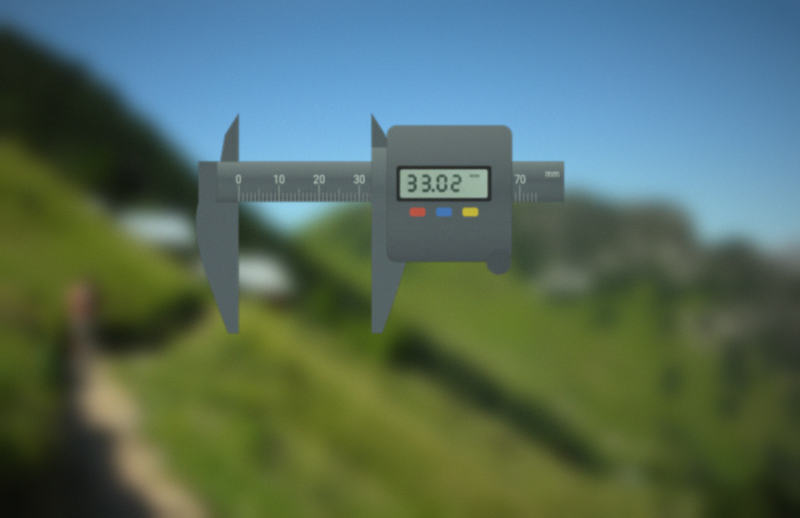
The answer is 33.02 mm
